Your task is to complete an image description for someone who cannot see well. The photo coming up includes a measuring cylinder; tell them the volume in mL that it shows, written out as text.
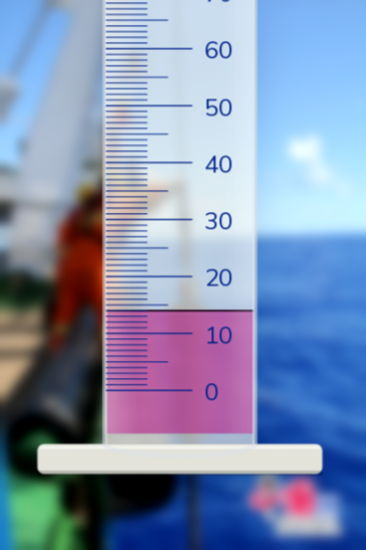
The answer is 14 mL
